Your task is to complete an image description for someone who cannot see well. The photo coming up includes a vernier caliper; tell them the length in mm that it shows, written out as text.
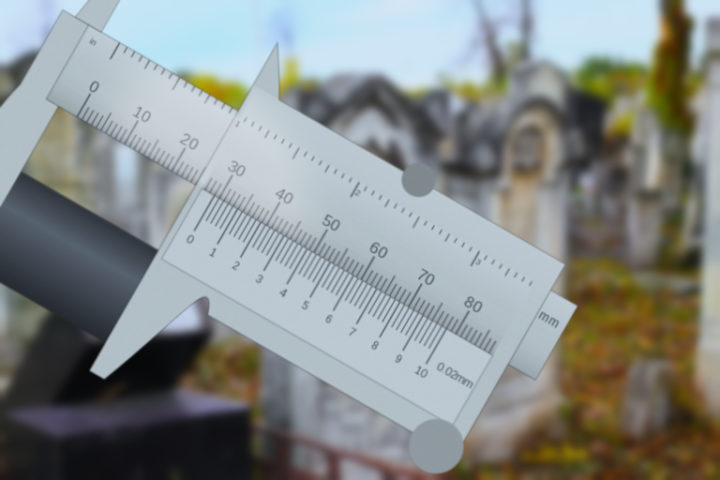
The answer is 29.0 mm
